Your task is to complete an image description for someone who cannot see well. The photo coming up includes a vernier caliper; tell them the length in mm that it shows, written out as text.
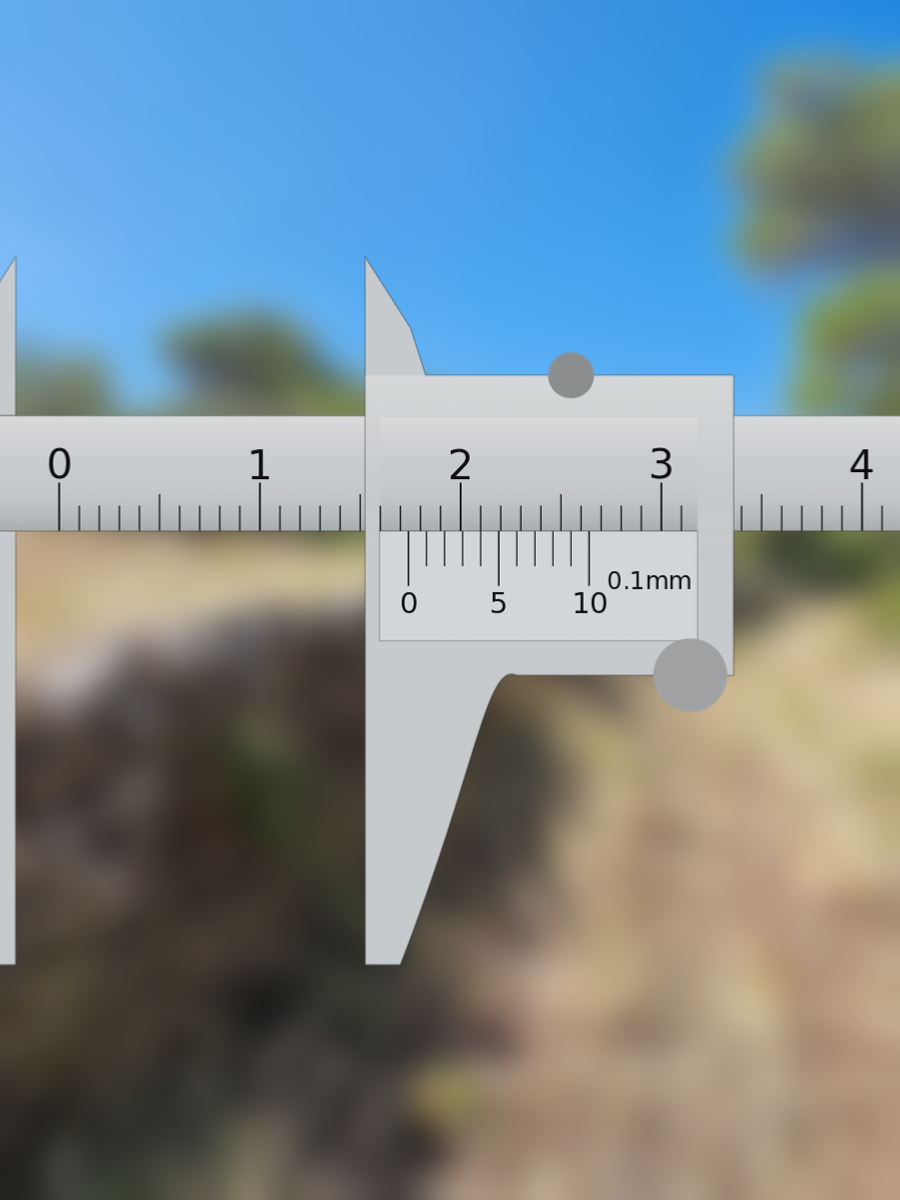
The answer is 17.4 mm
